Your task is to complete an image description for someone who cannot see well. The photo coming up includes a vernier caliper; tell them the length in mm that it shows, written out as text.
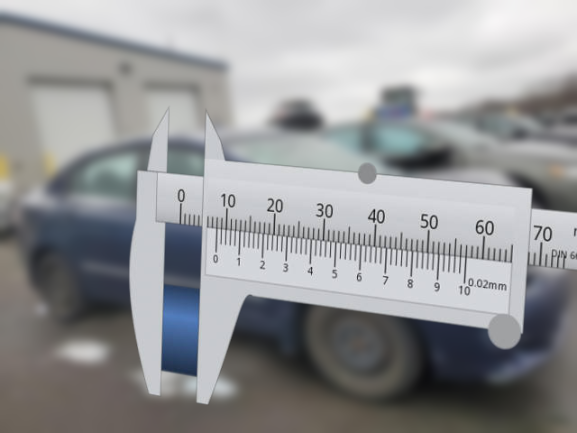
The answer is 8.0 mm
